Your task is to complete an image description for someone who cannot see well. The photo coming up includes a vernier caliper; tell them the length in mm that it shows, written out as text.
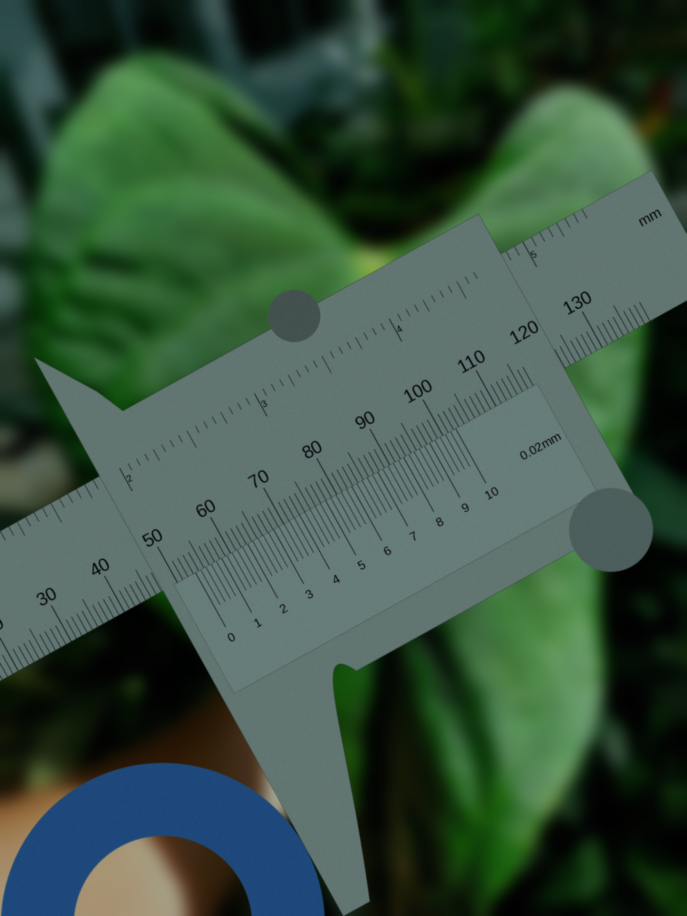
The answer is 53.4 mm
